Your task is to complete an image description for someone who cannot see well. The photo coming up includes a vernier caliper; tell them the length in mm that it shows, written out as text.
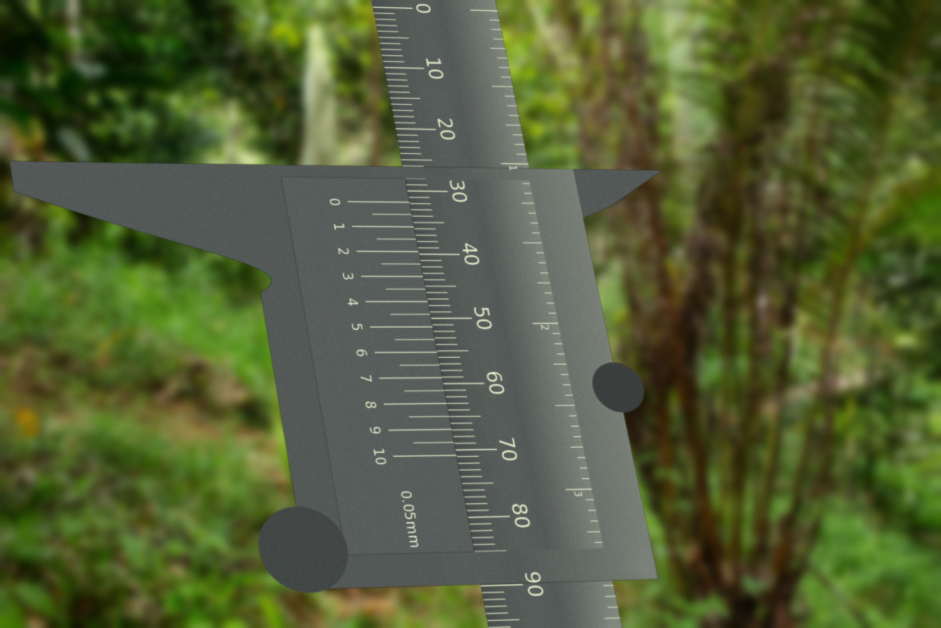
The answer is 31.8 mm
